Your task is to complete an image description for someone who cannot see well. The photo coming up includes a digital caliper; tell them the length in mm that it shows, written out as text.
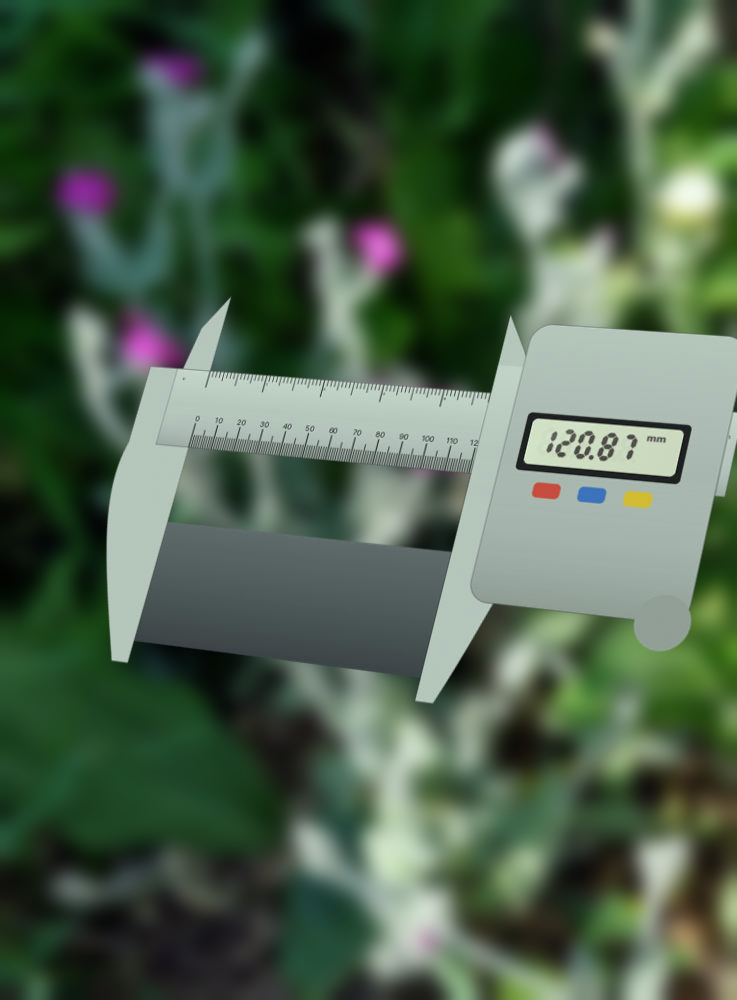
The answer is 120.87 mm
